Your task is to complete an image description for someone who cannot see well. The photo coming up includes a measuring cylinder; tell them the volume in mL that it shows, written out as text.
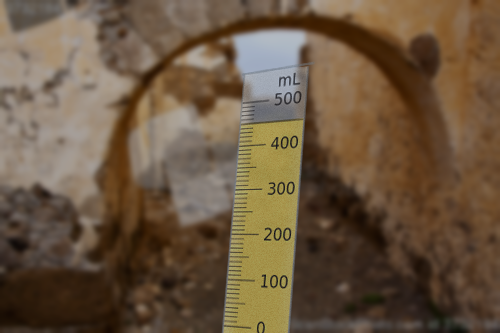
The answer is 450 mL
